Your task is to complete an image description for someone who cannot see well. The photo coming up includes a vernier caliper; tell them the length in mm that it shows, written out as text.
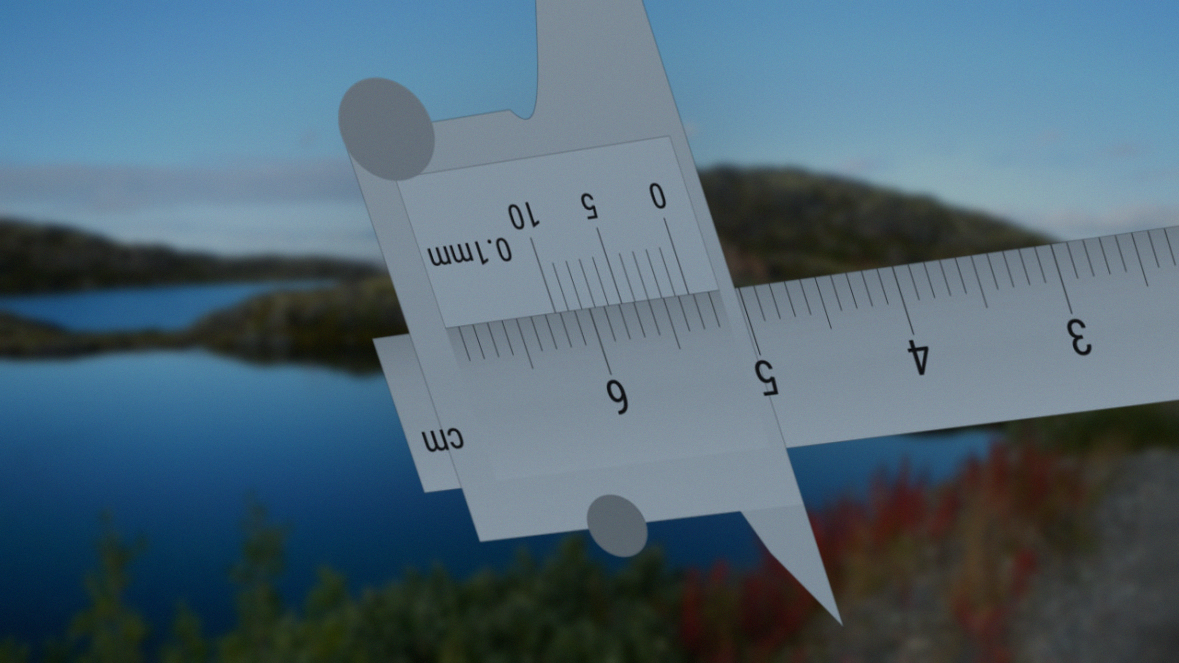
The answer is 53.3 mm
